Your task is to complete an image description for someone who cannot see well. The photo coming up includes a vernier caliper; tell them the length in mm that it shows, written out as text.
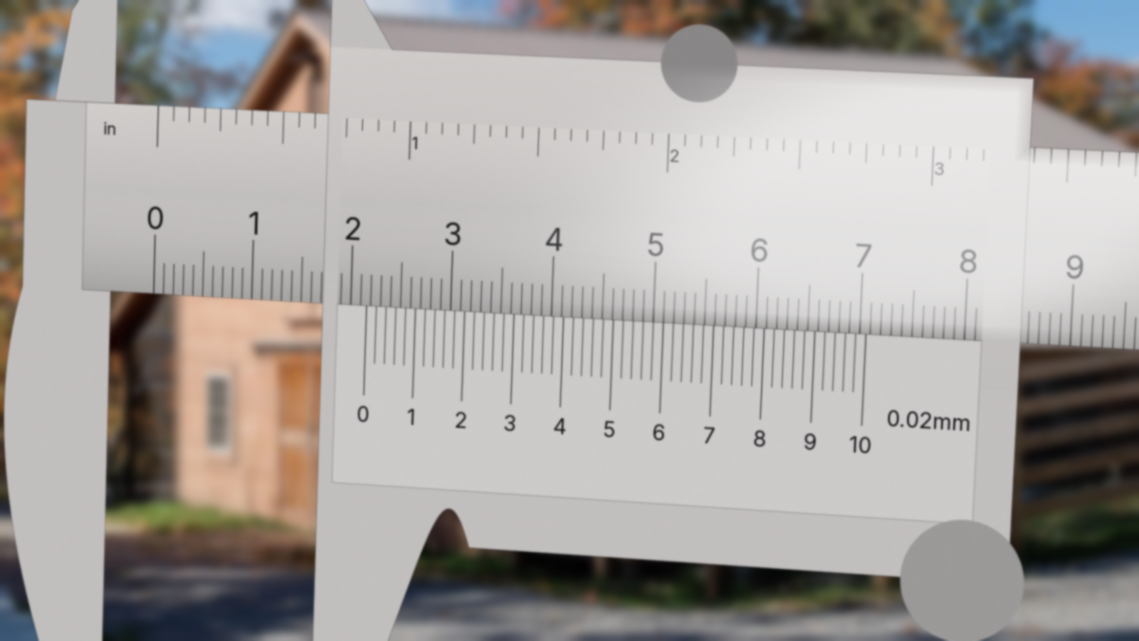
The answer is 21.6 mm
